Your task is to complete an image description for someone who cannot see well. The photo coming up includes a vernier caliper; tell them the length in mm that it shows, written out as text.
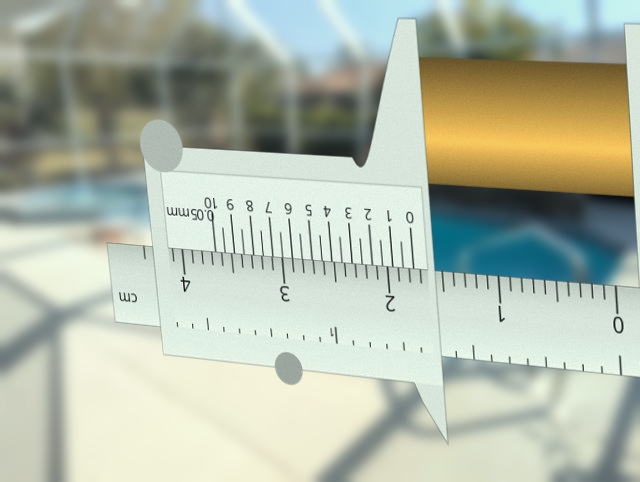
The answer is 17.6 mm
